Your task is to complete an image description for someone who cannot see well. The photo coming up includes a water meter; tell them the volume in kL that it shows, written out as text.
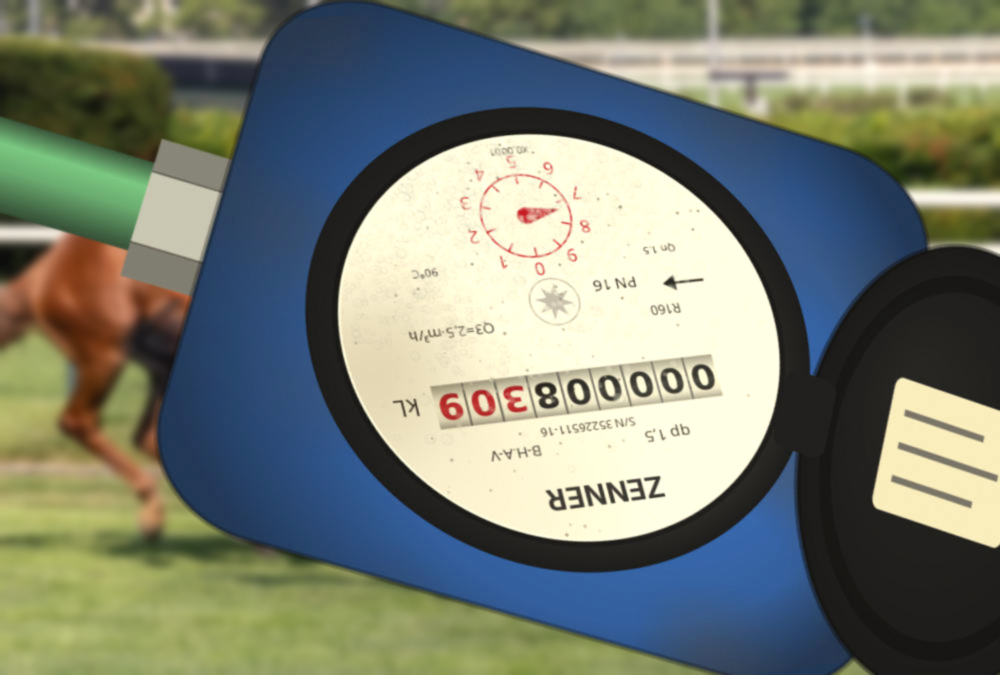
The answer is 8.3097 kL
